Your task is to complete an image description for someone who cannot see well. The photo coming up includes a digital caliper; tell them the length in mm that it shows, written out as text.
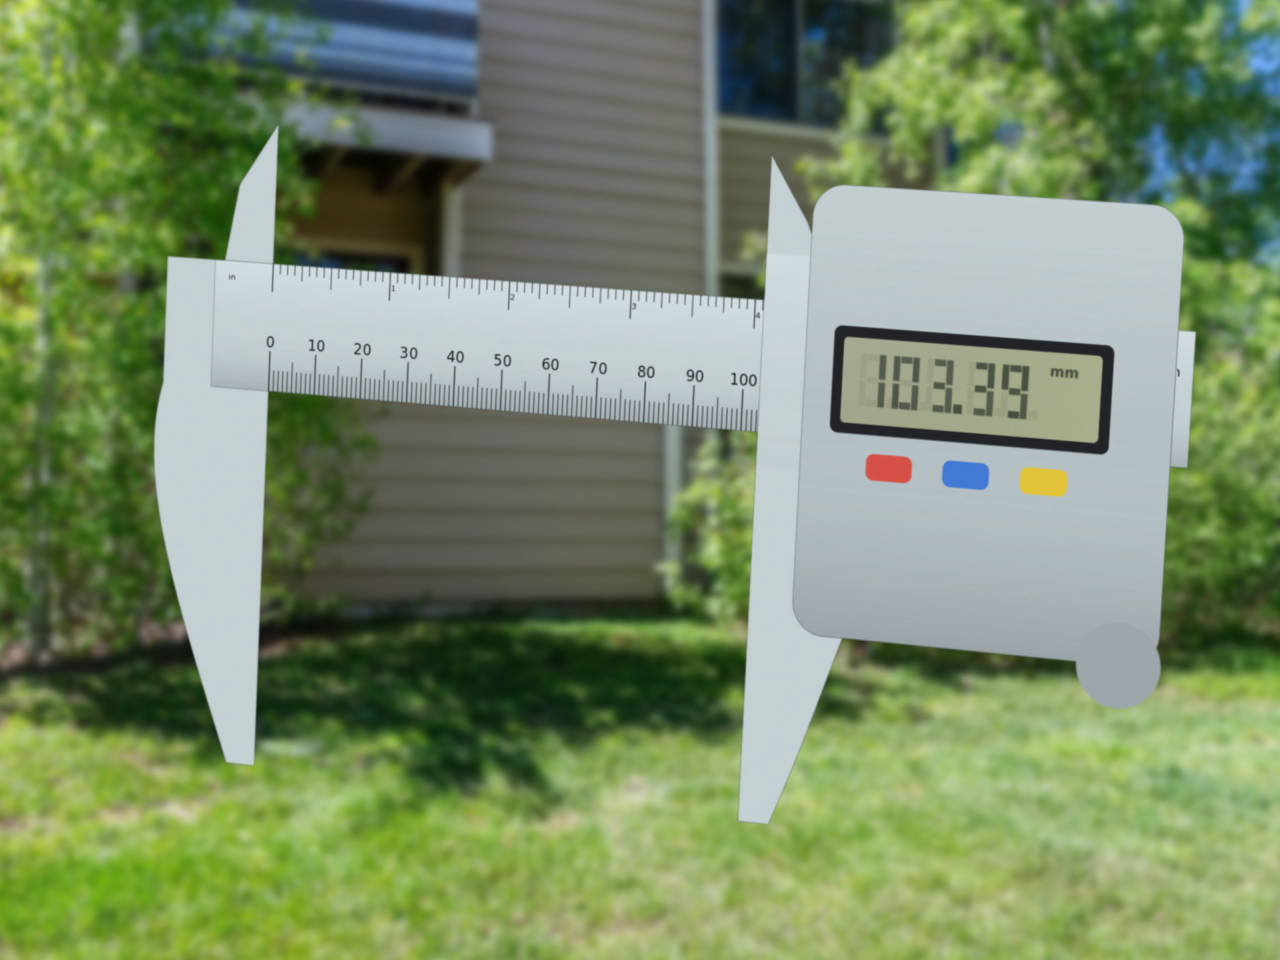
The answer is 103.39 mm
